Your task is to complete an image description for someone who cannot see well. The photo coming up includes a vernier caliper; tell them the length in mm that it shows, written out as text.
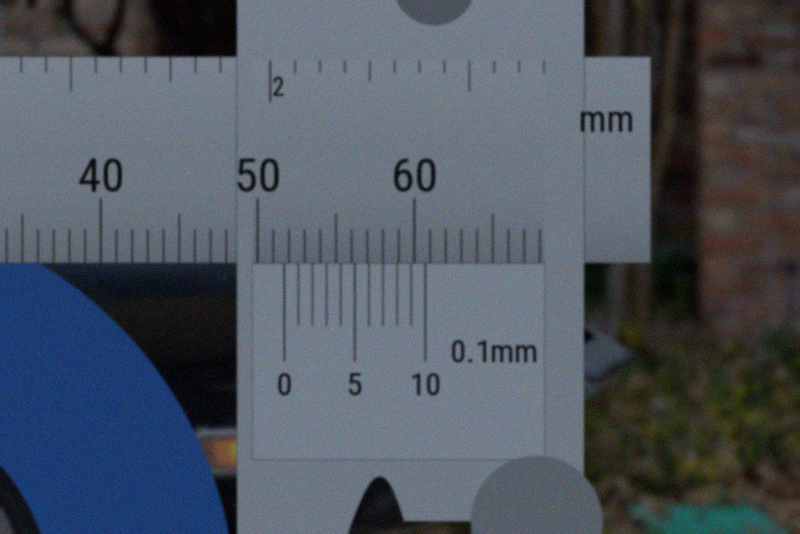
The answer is 51.7 mm
